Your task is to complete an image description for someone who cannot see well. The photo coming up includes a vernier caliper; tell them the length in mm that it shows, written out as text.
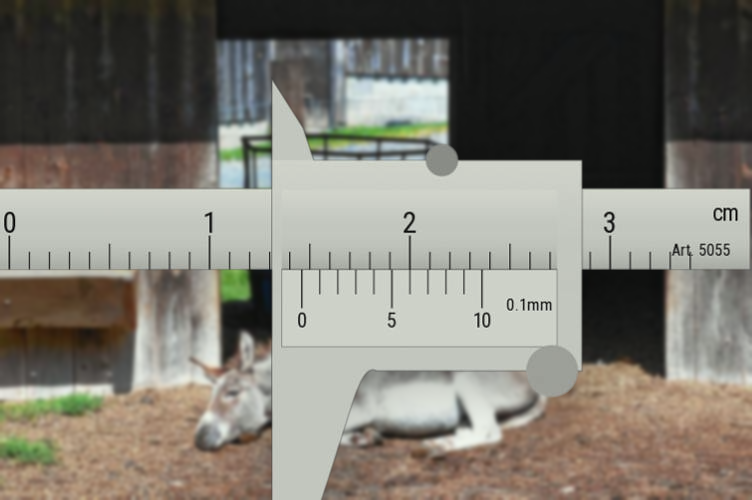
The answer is 14.6 mm
